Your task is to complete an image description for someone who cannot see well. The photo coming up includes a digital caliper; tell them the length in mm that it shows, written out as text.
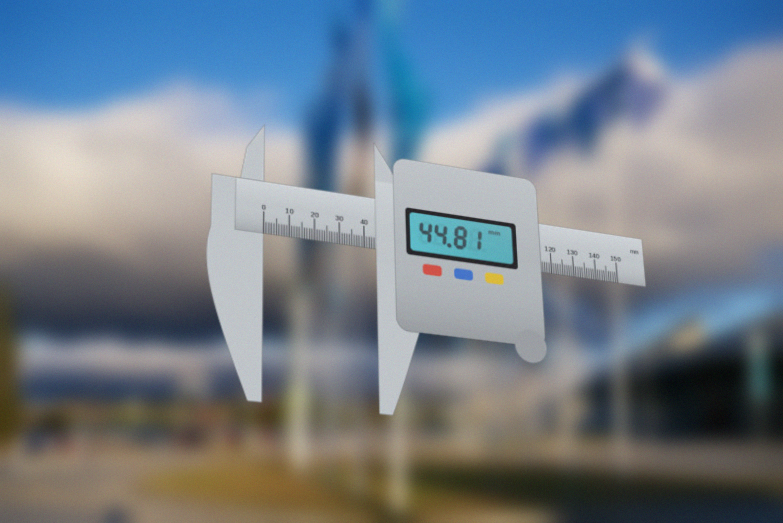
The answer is 44.81 mm
